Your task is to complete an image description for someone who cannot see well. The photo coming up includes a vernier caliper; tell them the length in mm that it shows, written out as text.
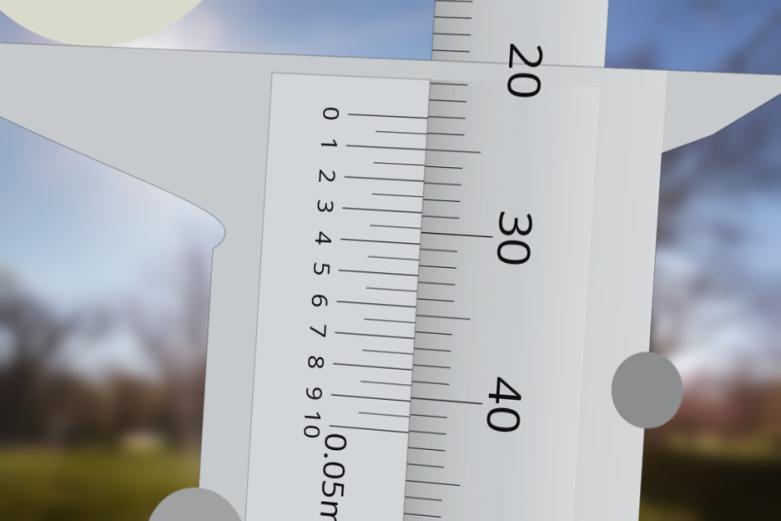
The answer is 23.1 mm
